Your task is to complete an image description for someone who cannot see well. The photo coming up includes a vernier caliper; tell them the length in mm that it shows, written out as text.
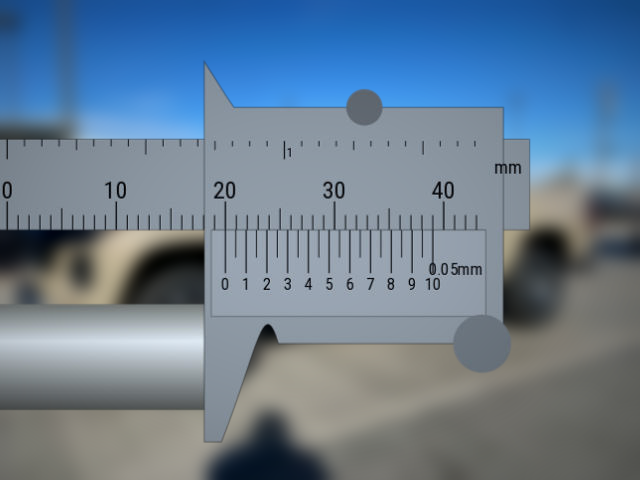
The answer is 20.0 mm
